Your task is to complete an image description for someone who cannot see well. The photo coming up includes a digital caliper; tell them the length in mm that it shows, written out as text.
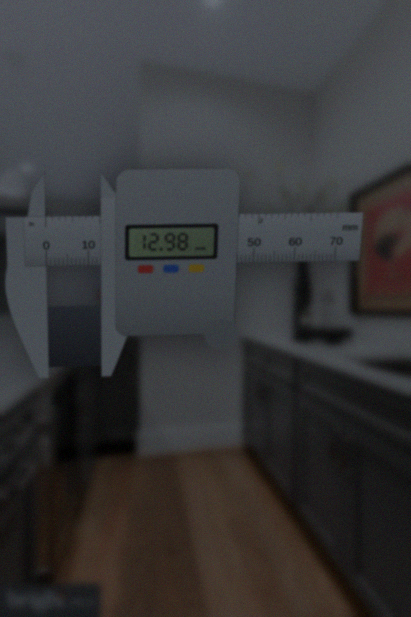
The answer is 12.98 mm
